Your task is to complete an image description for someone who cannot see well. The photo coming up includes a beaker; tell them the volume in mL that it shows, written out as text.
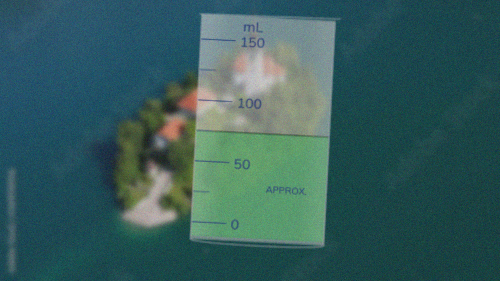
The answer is 75 mL
